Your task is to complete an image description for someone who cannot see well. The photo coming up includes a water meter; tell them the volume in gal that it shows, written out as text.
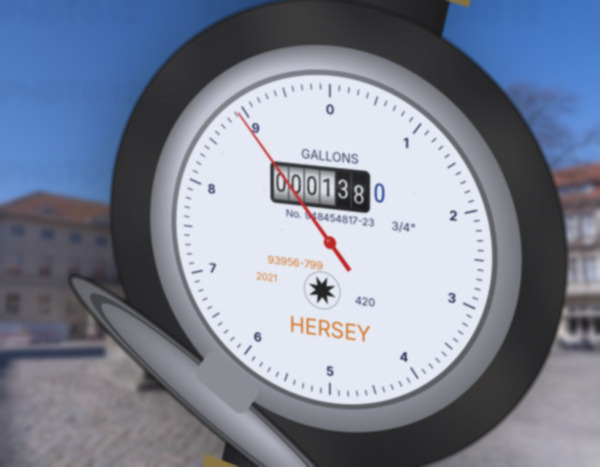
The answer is 1378.9 gal
